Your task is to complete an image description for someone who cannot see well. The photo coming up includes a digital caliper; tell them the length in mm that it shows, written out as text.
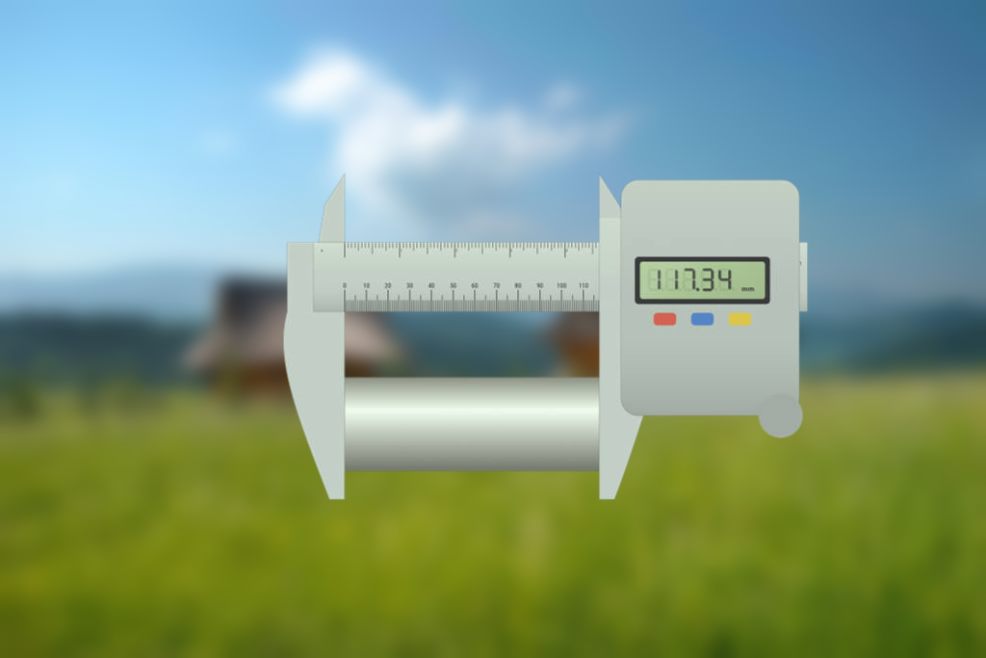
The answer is 117.34 mm
